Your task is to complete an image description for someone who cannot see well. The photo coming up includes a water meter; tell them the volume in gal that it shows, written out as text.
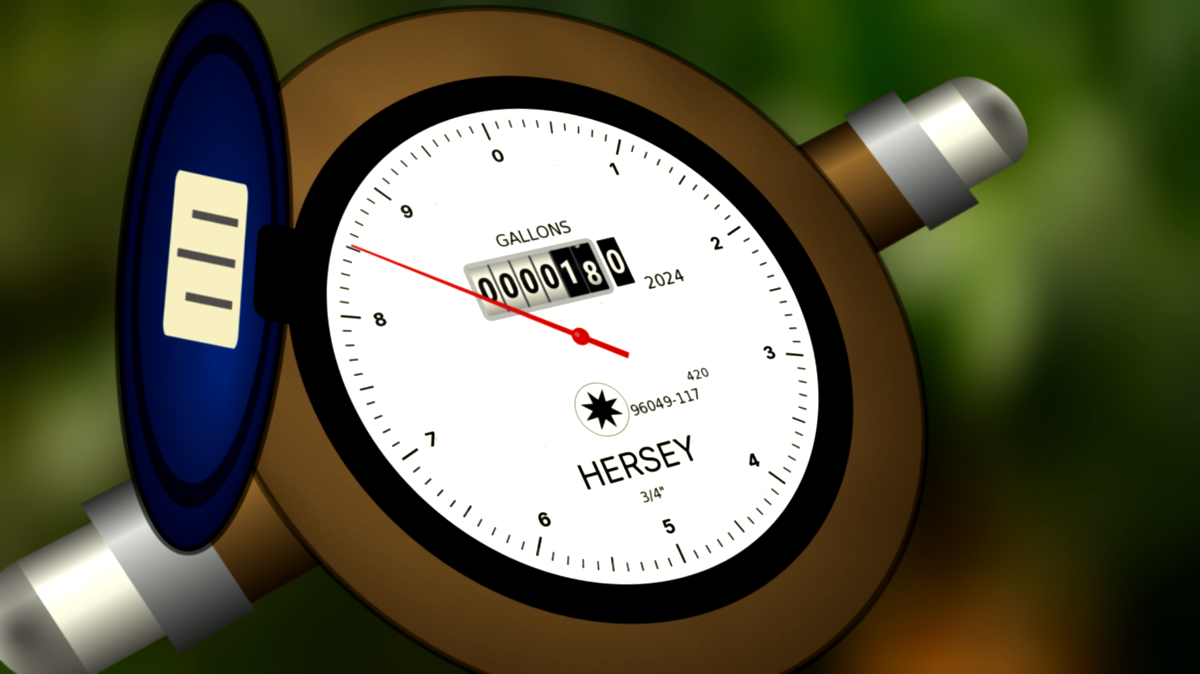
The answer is 178.5 gal
